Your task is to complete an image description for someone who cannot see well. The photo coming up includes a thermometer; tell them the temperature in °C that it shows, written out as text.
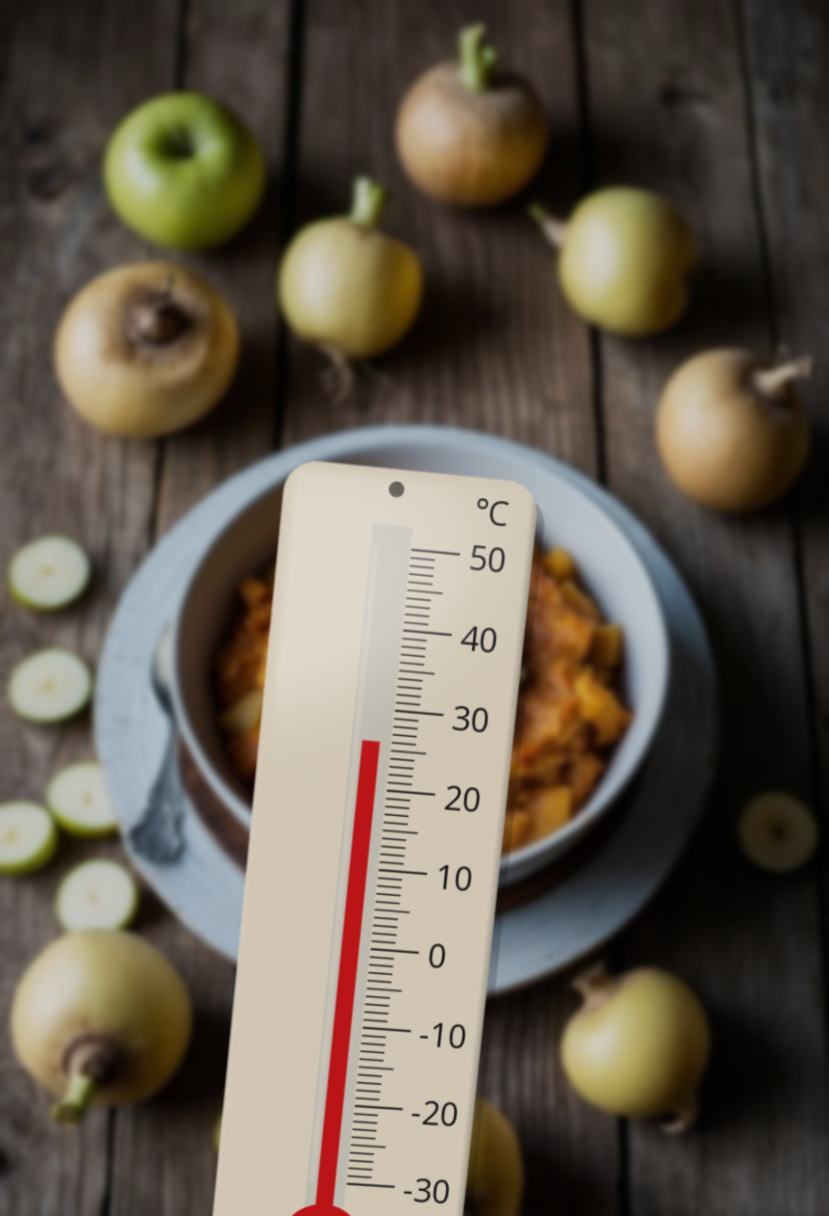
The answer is 26 °C
